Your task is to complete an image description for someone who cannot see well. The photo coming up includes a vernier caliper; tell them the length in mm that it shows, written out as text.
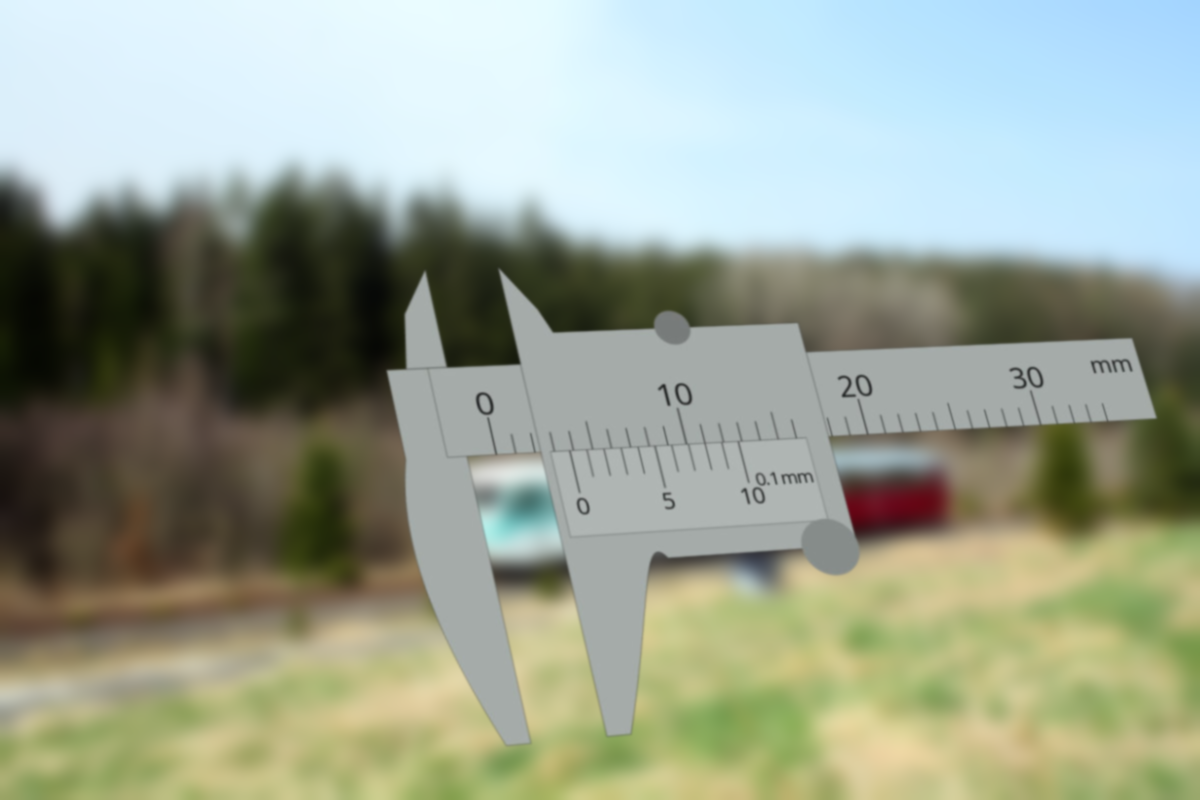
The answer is 3.8 mm
